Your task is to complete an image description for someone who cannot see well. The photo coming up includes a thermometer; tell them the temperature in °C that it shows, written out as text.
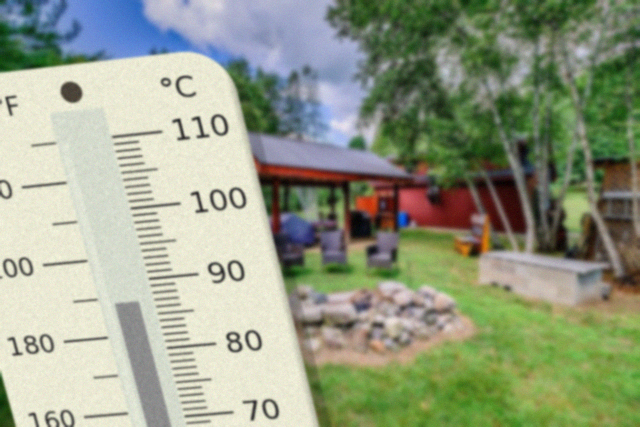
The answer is 87 °C
